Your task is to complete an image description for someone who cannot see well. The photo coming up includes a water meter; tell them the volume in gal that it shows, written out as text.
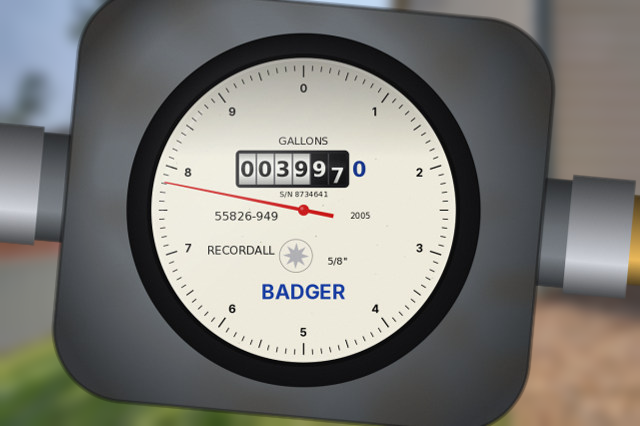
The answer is 39967.8 gal
